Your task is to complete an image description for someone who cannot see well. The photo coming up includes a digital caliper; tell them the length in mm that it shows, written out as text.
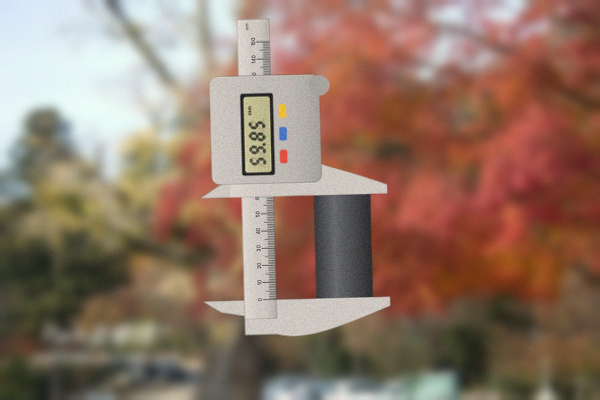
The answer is 59.85 mm
